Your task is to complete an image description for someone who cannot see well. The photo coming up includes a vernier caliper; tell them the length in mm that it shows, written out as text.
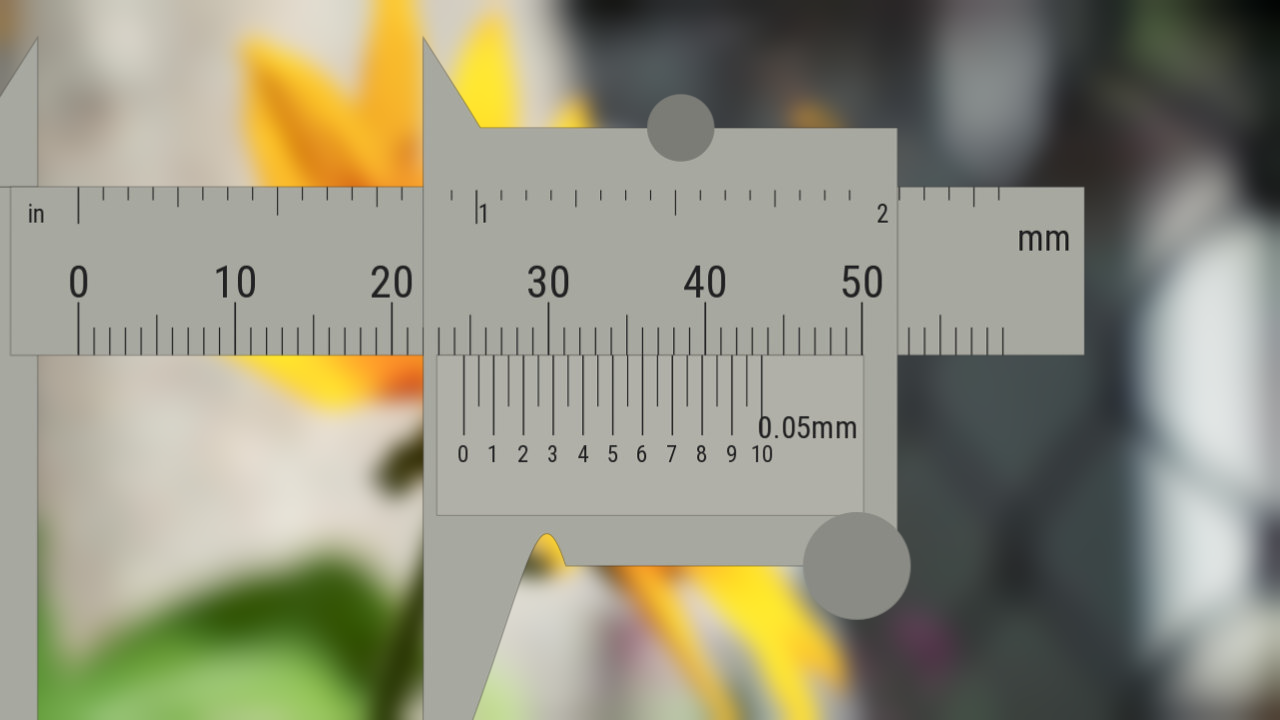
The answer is 24.6 mm
